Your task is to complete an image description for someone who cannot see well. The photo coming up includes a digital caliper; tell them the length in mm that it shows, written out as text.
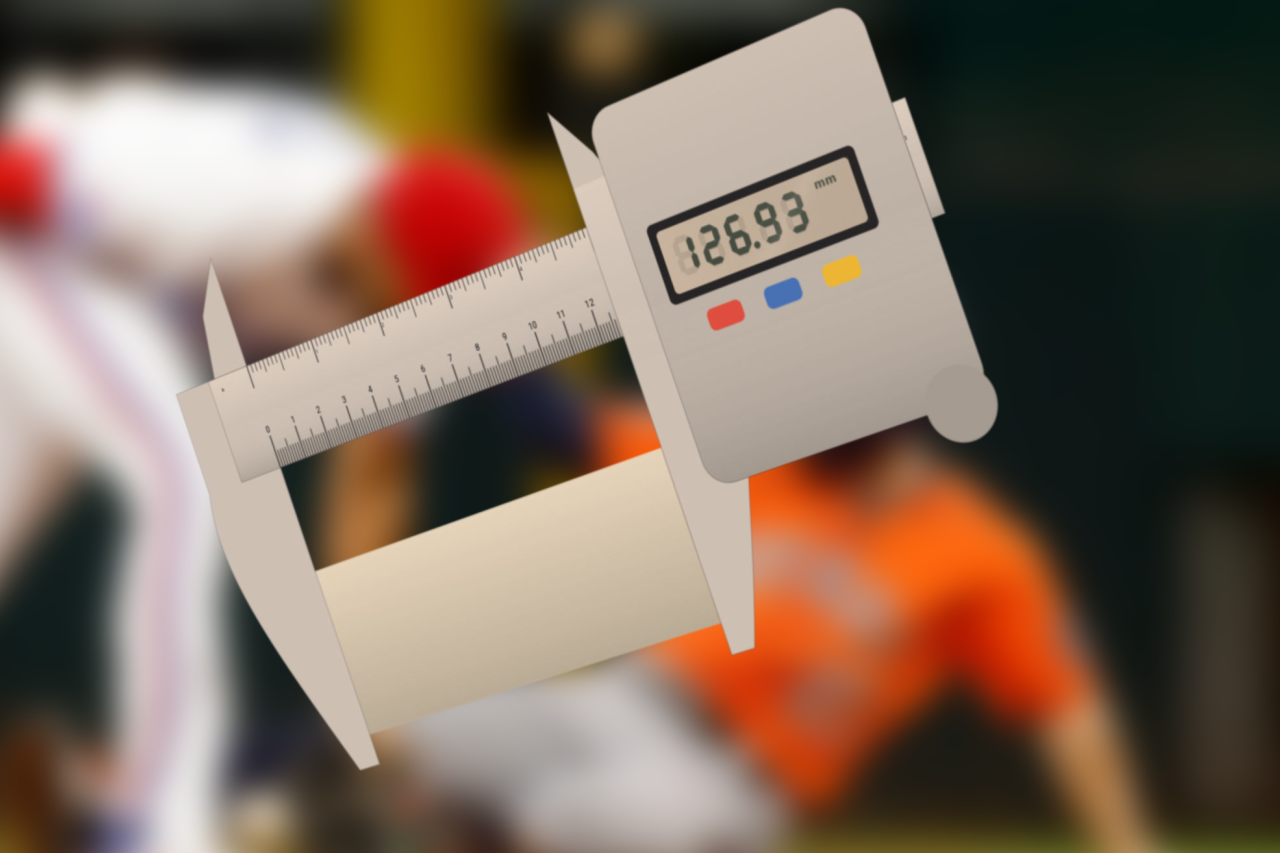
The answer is 126.93 mm
